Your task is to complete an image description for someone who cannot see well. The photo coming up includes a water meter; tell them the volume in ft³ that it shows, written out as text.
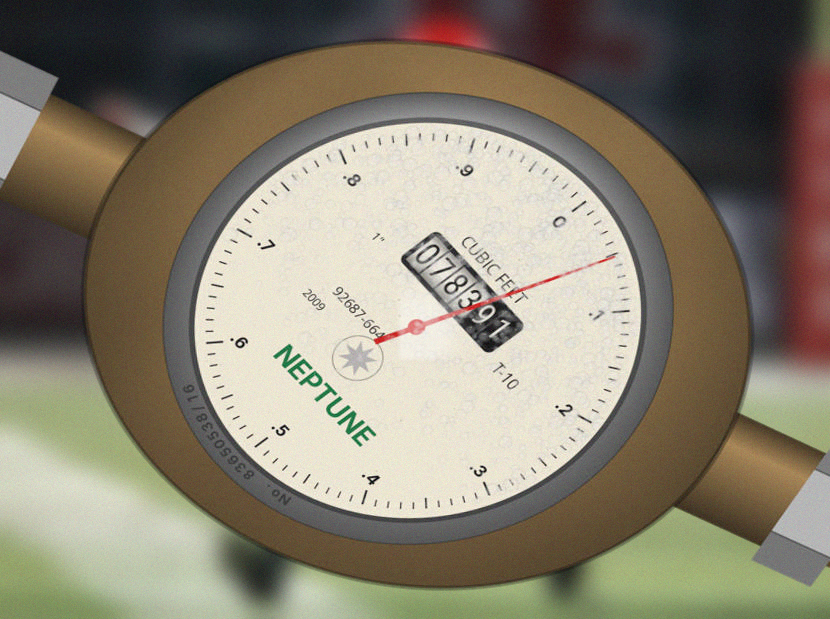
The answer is 78391.05 ft³
